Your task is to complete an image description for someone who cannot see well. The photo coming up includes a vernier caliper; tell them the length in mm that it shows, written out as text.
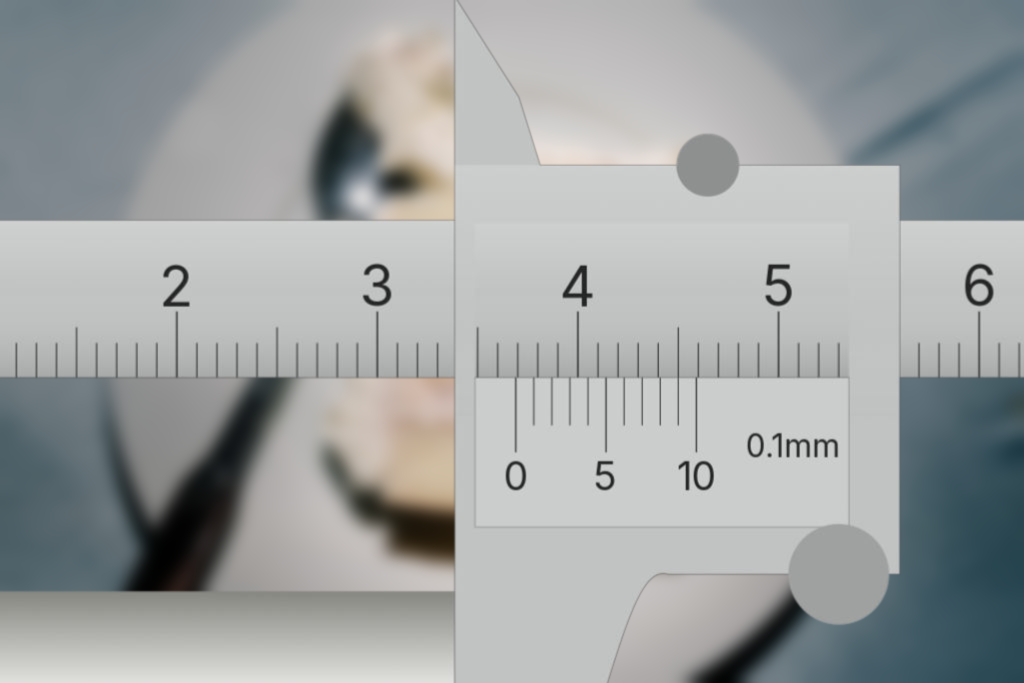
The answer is 36.9 mm
